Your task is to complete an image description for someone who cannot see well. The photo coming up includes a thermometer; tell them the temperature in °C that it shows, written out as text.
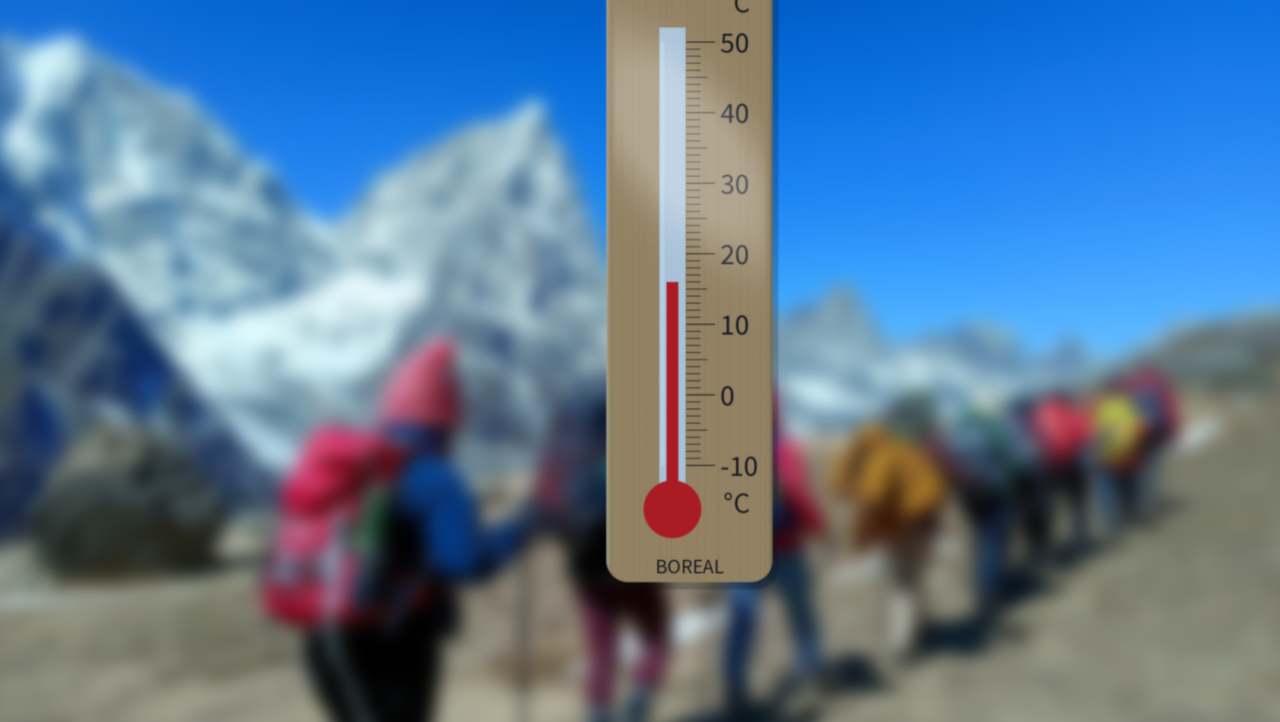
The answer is 16 °C
